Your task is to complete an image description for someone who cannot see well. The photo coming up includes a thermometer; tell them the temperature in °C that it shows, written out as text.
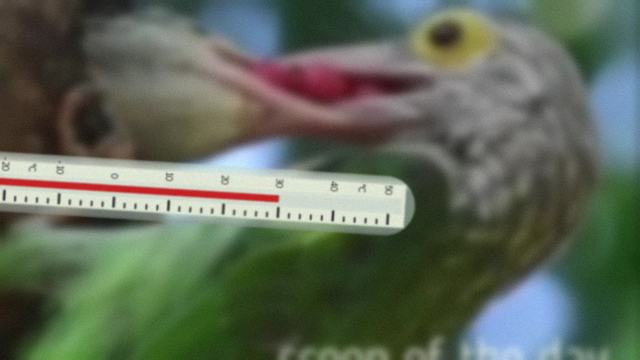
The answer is 30 °C
